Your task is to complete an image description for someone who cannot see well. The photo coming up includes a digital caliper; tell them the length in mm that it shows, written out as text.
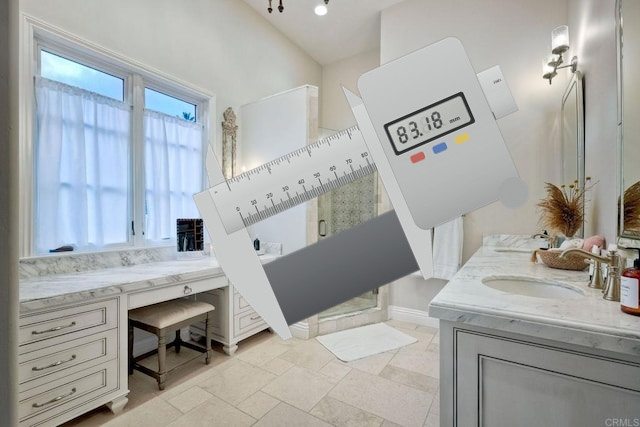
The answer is 83.18 mm
